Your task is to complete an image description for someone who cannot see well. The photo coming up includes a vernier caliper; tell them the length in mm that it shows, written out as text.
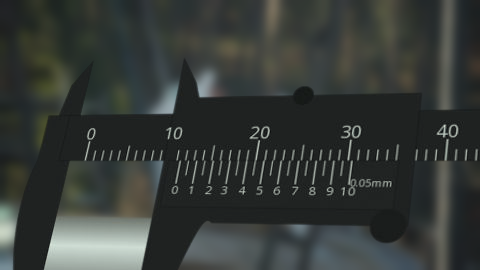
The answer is 11.4 mm
